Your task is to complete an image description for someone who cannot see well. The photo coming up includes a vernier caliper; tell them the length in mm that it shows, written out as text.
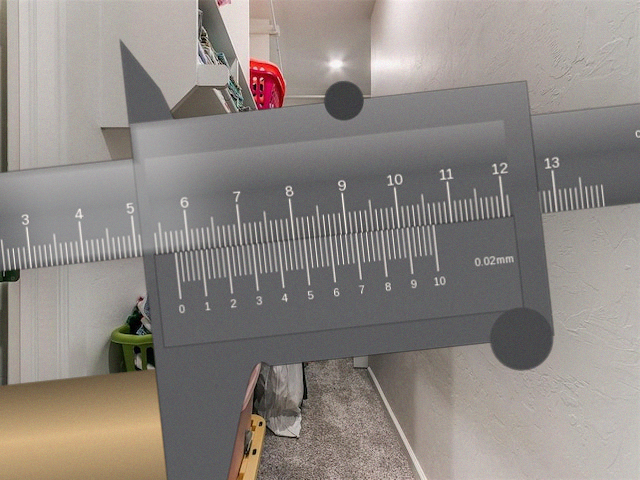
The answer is 57.5 mm
